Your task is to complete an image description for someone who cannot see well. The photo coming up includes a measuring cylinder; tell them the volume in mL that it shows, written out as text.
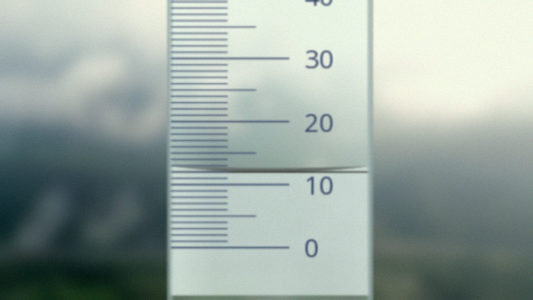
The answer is 12 mL
